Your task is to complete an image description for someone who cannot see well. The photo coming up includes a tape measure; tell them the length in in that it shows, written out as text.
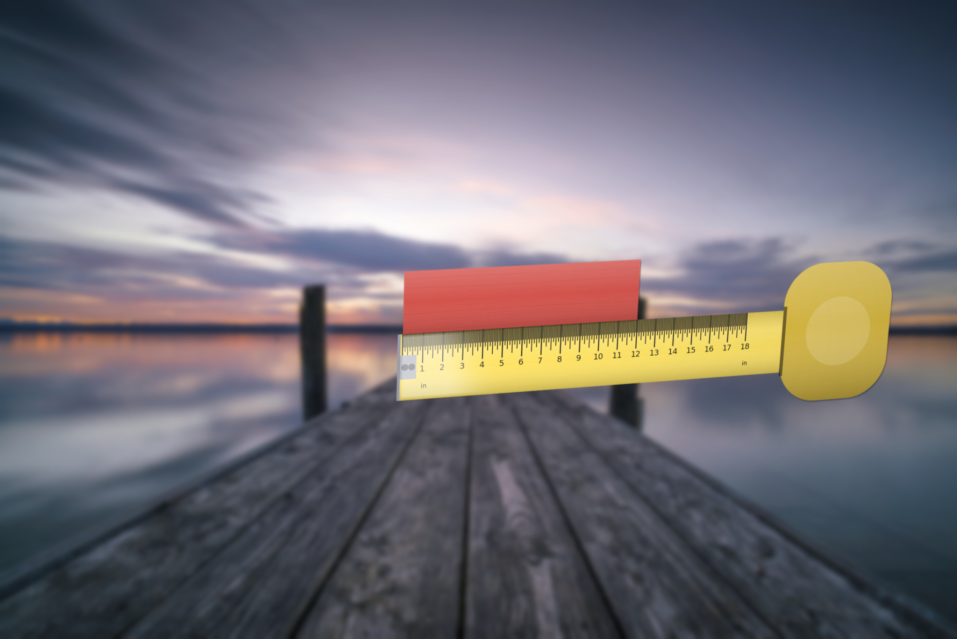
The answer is 12 in
